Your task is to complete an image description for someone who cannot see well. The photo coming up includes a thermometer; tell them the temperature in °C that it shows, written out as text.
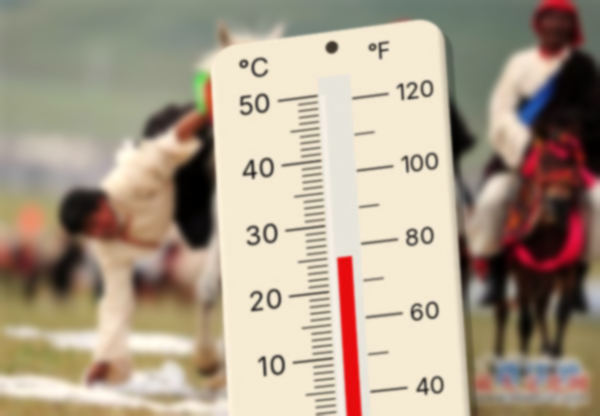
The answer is 25 °C
